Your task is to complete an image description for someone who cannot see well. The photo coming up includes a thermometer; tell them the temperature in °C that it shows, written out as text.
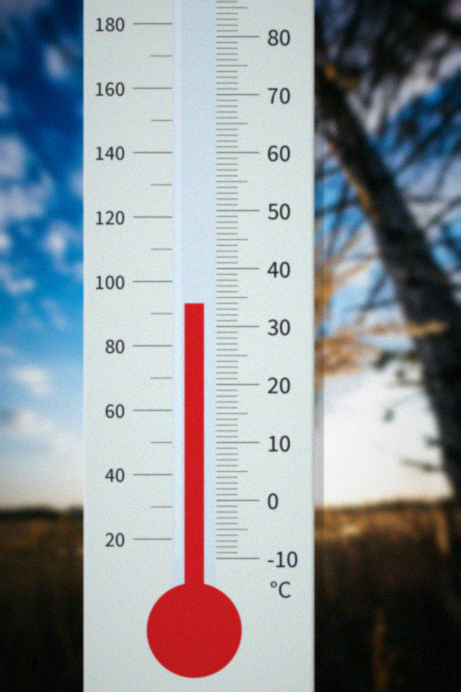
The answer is 34 °C
